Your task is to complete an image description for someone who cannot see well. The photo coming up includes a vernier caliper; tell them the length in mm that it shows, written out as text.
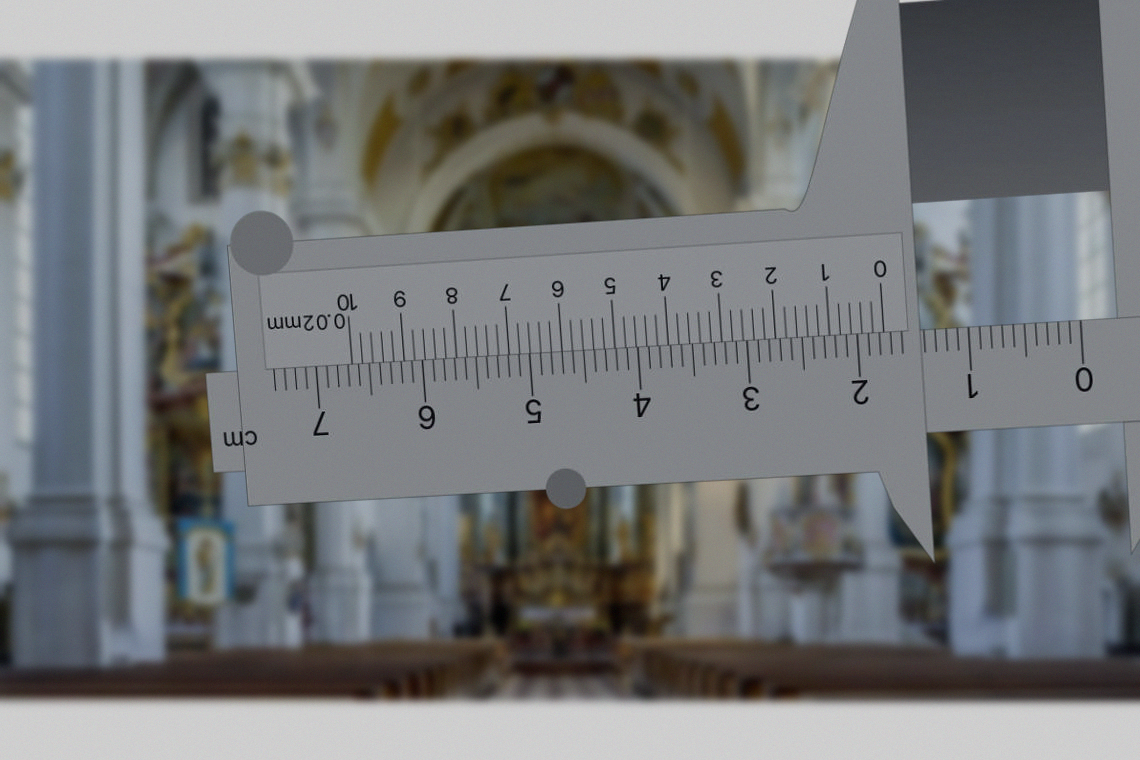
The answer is 17.6 mm
